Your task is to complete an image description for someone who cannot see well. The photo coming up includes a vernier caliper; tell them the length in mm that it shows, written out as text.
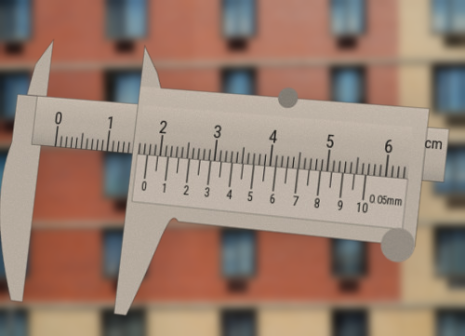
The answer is 17.6 mm
